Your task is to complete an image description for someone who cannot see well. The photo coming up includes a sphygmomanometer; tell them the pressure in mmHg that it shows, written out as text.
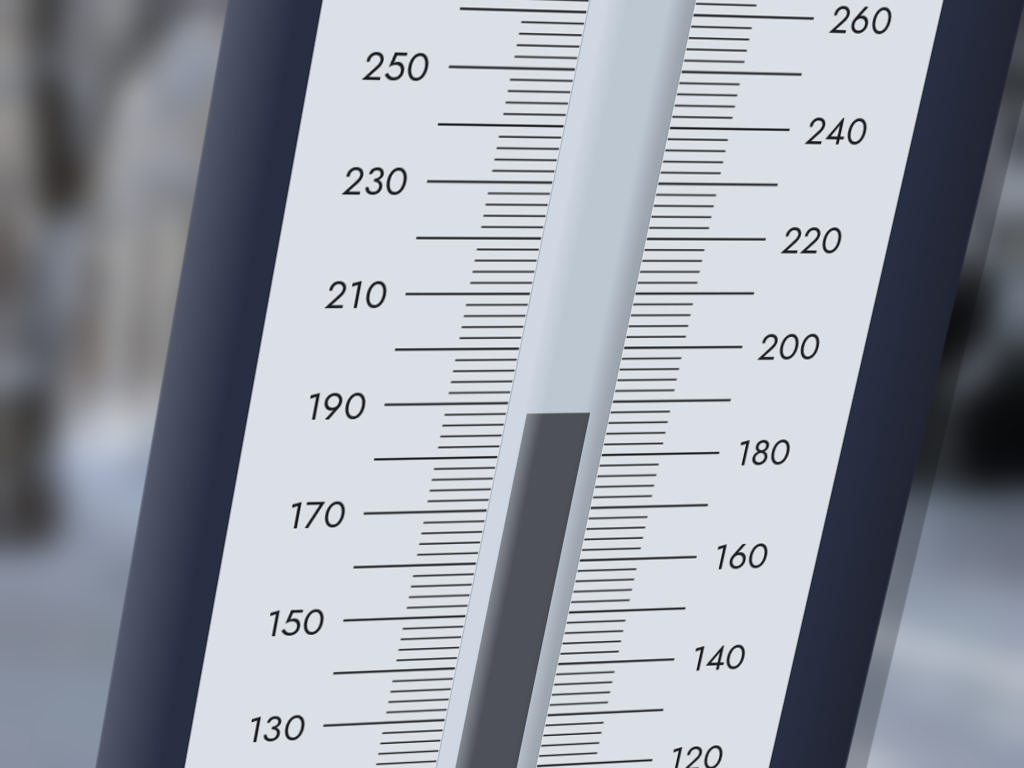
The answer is 188 mmHg
